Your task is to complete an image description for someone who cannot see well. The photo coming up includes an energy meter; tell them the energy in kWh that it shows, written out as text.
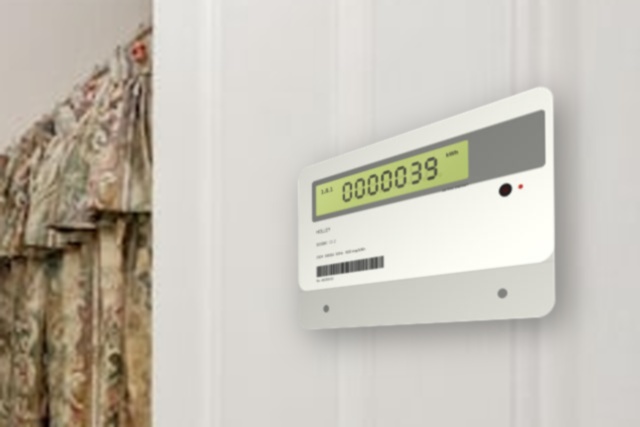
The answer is 39 kWh
